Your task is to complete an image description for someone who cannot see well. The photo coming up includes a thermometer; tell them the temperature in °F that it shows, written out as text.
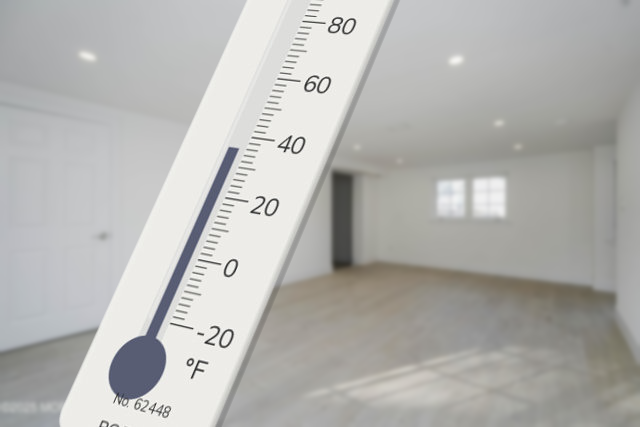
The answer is 36 °F
